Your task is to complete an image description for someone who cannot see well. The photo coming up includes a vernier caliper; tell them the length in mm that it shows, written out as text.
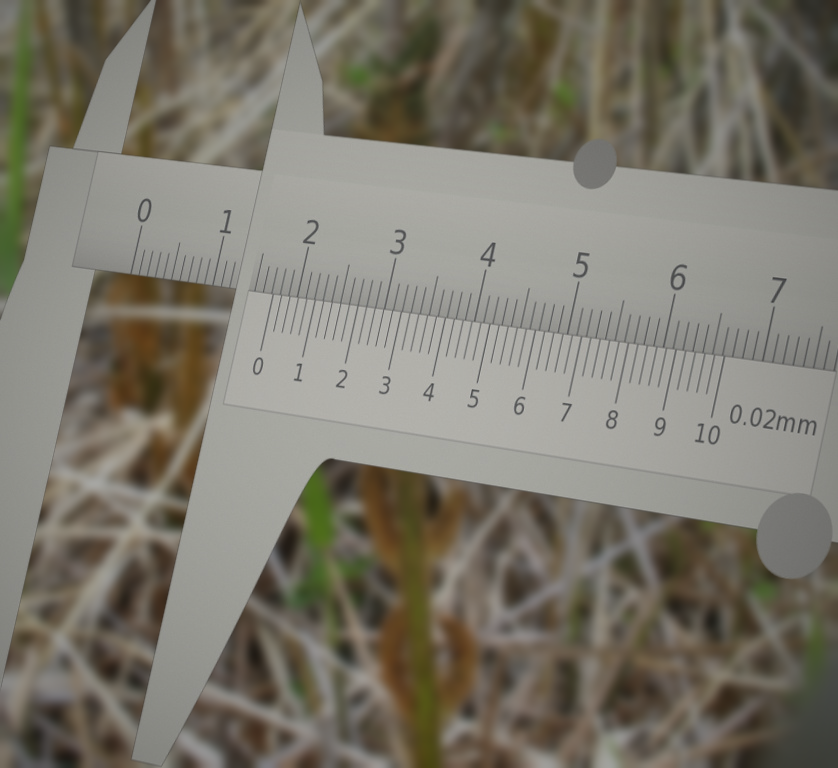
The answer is 17.2 mm
